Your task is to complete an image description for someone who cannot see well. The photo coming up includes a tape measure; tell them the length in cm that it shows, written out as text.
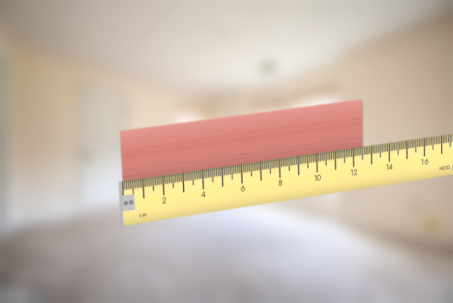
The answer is 12.5 cm
